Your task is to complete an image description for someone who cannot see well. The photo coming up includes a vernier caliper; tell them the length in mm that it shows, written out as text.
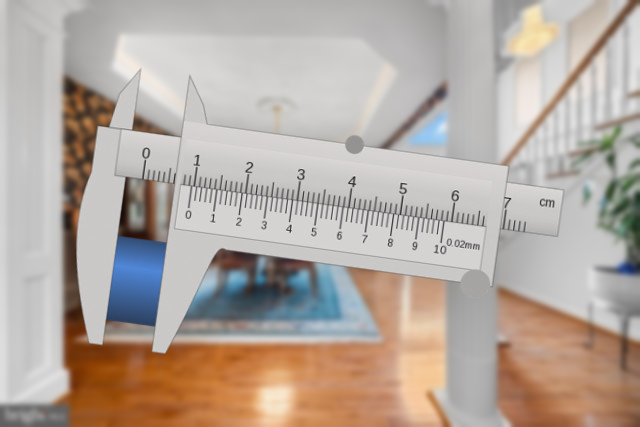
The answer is 9.5 mm
